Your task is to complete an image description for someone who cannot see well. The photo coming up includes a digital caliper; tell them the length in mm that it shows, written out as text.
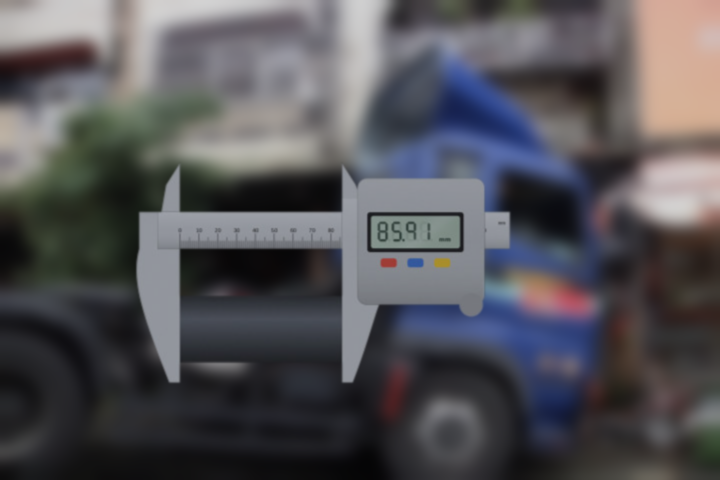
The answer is 85.91 mm
